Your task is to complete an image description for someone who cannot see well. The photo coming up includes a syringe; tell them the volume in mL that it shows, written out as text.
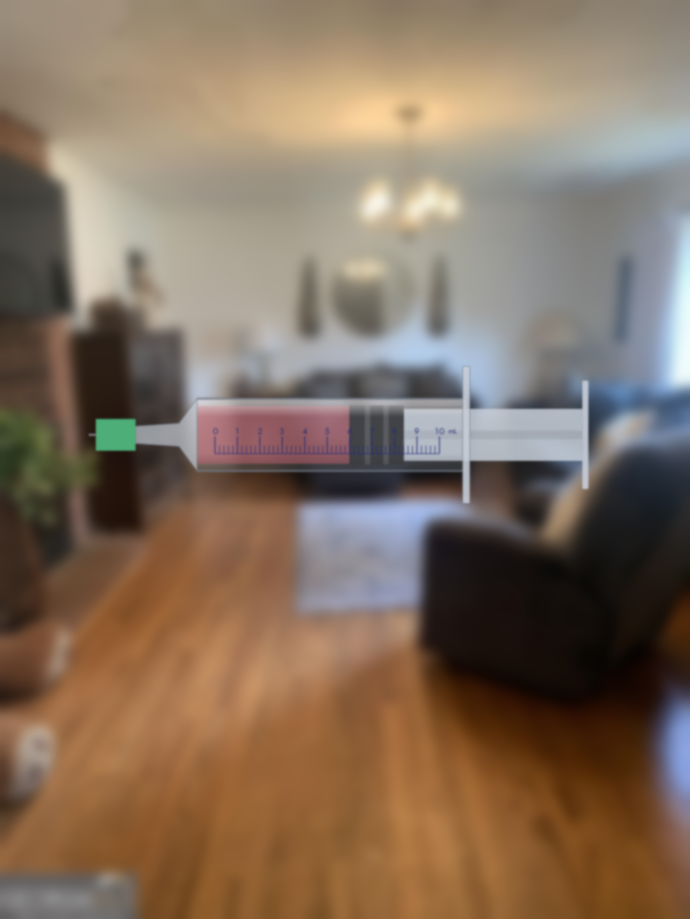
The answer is 6 mL
